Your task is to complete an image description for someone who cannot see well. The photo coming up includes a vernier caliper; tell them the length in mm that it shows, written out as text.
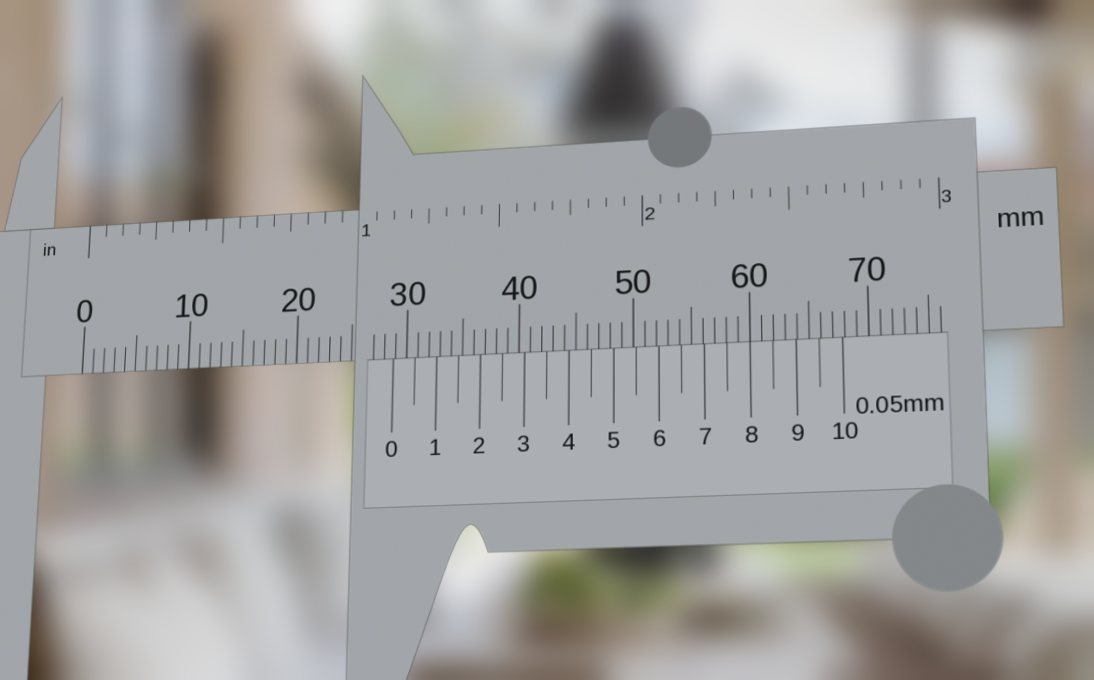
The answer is 28.8 mm
